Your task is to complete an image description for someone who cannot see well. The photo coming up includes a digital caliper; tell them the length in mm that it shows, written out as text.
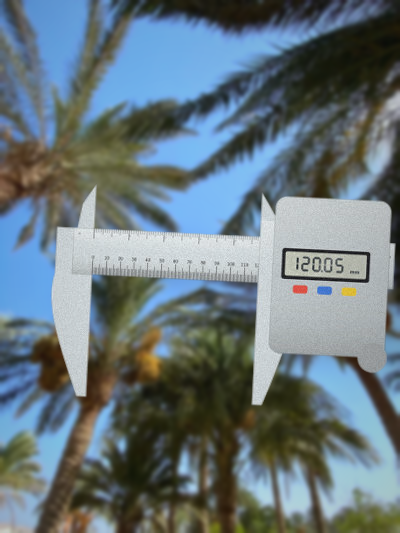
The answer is 120.05 mm
